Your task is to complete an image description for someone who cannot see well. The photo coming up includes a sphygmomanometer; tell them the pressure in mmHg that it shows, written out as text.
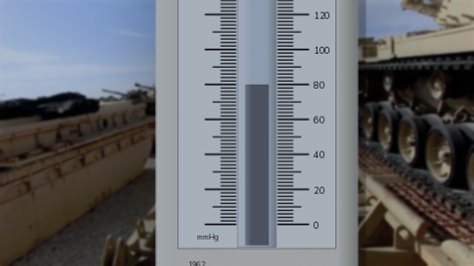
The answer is 80 mmHg
